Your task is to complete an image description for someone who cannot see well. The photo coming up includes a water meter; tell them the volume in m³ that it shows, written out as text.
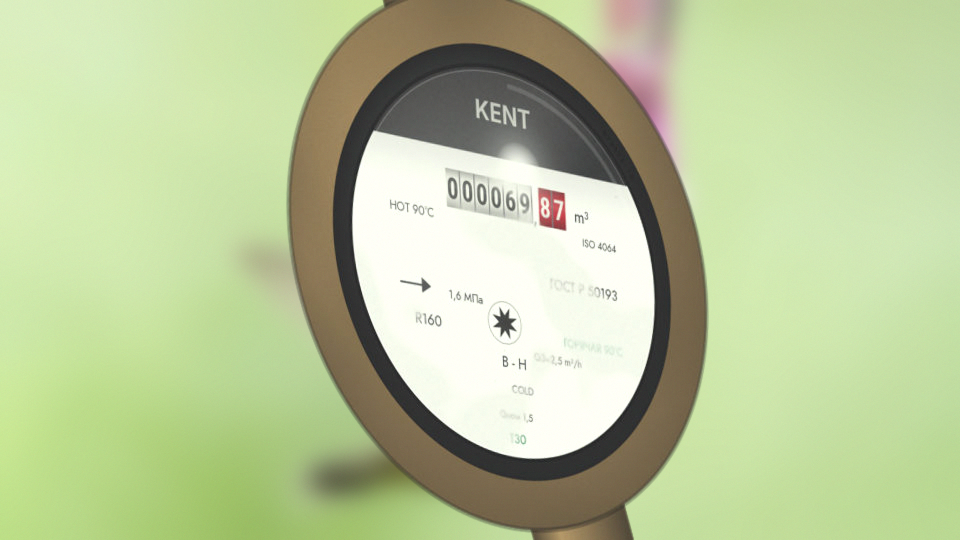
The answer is 69.87 m³
